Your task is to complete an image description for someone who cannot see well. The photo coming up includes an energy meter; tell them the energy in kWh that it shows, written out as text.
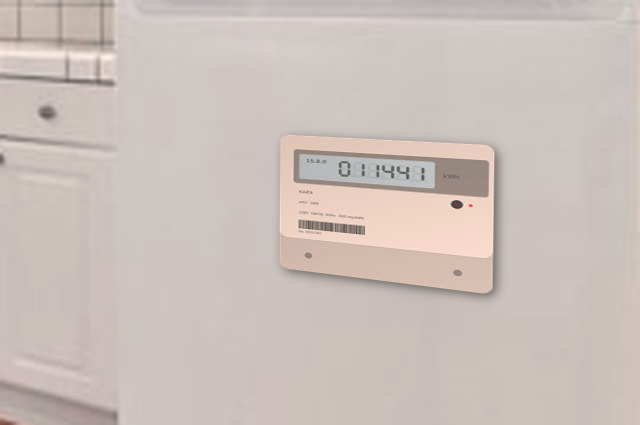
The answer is 11441 kWh
